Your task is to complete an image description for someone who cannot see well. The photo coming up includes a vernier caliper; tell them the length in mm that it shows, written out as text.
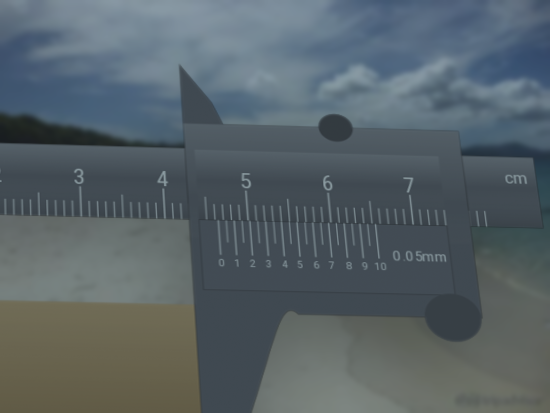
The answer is 46.4 mm
